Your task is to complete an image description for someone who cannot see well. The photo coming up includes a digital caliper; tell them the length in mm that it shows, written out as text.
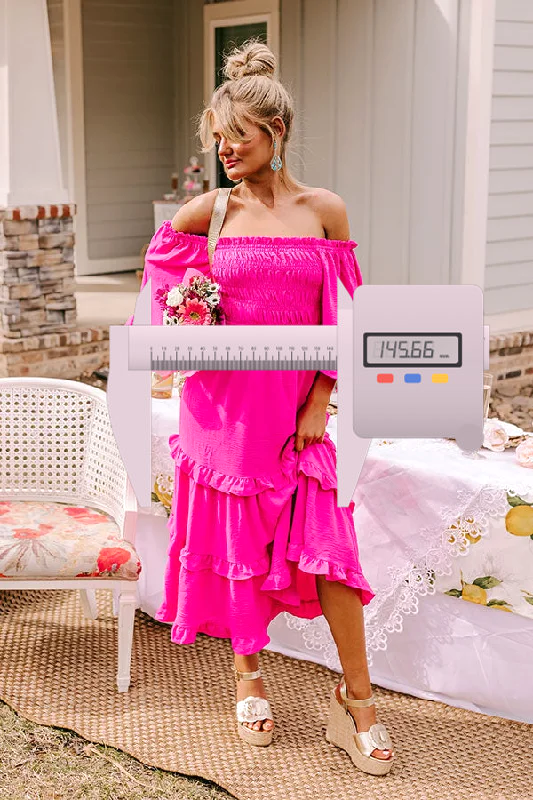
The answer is 145.66 mm
